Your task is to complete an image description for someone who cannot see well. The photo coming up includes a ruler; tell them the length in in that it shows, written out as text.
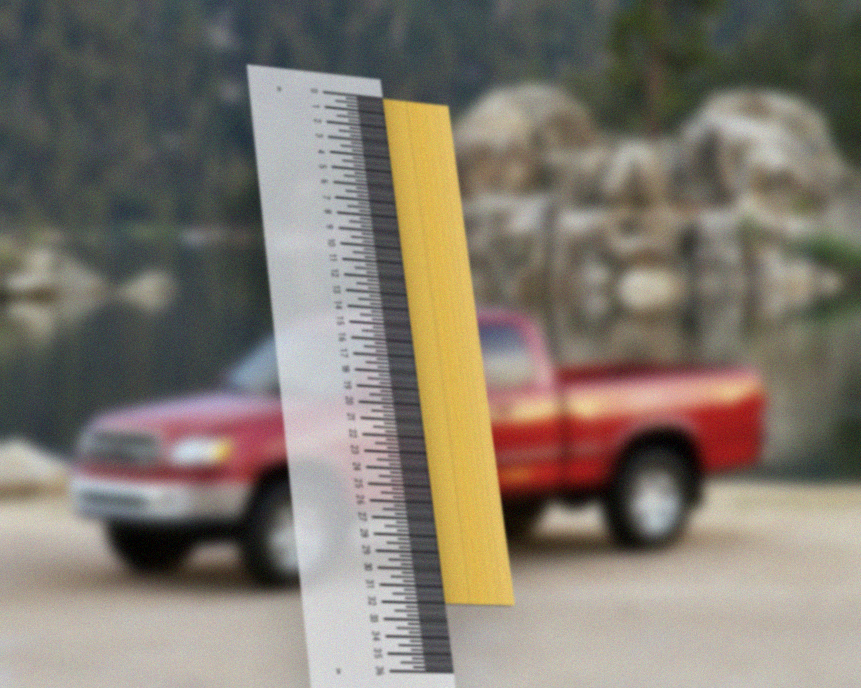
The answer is 32 in
